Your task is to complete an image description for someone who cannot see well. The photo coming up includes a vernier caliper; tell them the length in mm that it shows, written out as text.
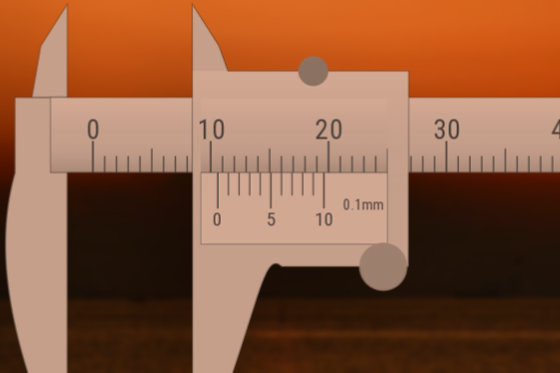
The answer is 10.6 mm
